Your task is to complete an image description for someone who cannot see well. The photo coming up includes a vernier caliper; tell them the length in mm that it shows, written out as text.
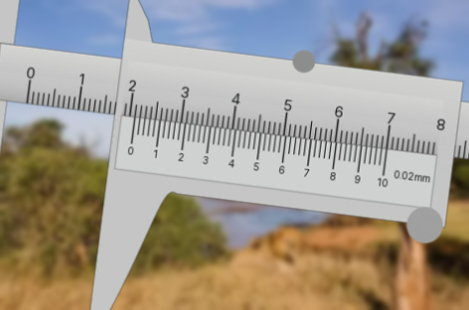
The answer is 21.0 mm
